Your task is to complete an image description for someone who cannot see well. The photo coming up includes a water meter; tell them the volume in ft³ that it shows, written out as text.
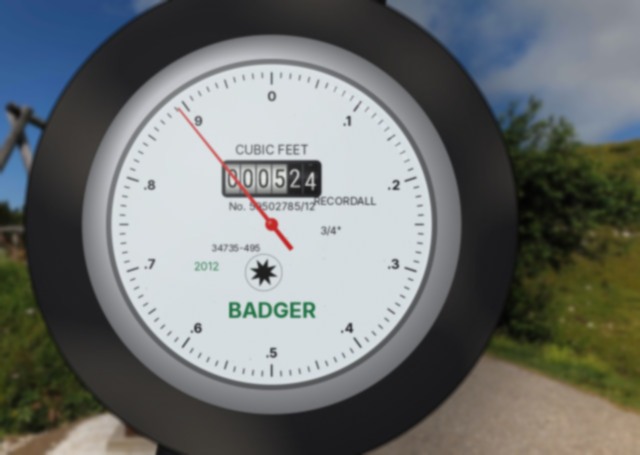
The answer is 523.89 ft³
